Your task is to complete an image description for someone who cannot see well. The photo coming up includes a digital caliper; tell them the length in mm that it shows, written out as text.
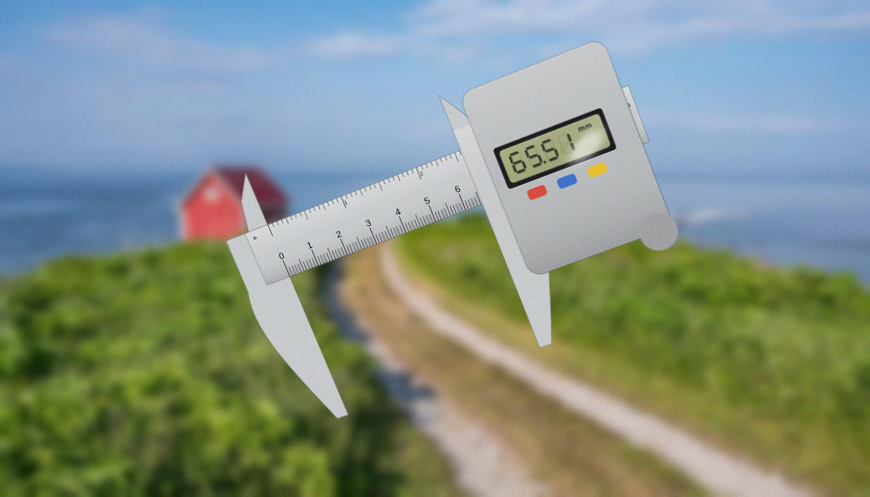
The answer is 65.51 mm
